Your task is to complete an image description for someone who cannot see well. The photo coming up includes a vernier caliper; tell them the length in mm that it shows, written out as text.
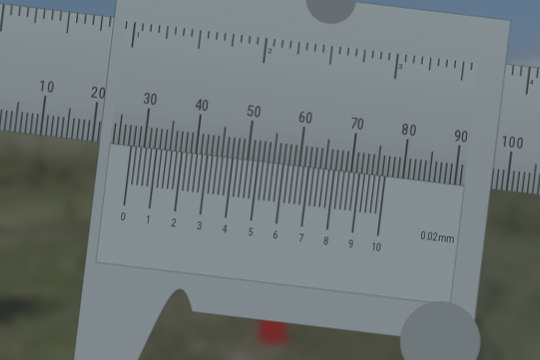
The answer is 27.5 mm
